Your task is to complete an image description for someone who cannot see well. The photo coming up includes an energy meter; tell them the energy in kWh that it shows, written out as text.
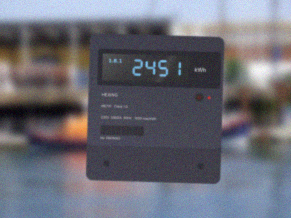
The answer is 2451 kWh
